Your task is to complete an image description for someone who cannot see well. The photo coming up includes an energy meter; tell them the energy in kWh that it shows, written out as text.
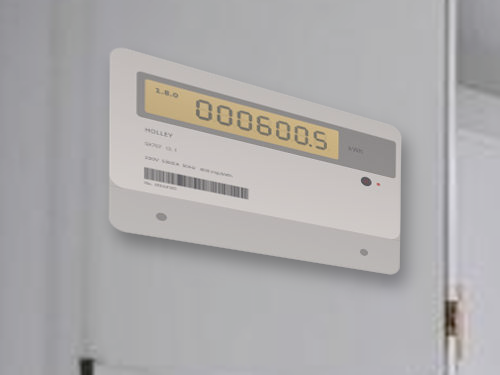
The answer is 600.5 kWh
